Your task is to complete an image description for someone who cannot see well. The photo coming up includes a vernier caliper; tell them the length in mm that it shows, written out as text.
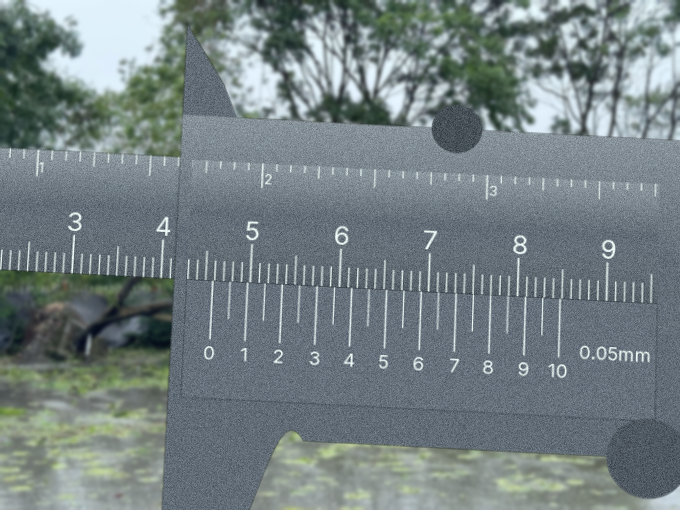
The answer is 45.8 mm
